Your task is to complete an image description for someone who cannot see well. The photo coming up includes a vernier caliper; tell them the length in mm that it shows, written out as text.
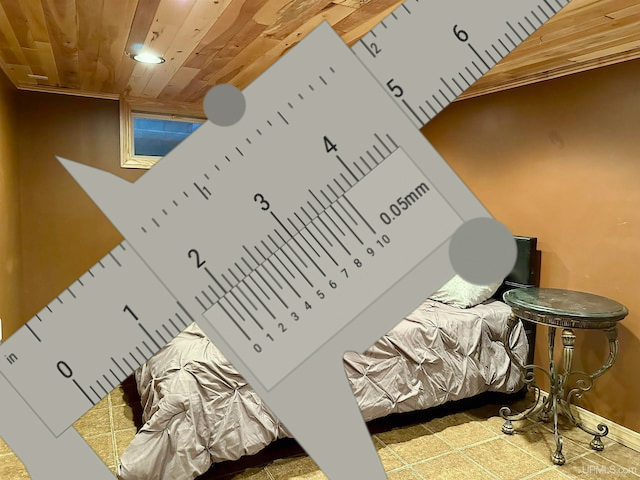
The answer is 18.6 mm
